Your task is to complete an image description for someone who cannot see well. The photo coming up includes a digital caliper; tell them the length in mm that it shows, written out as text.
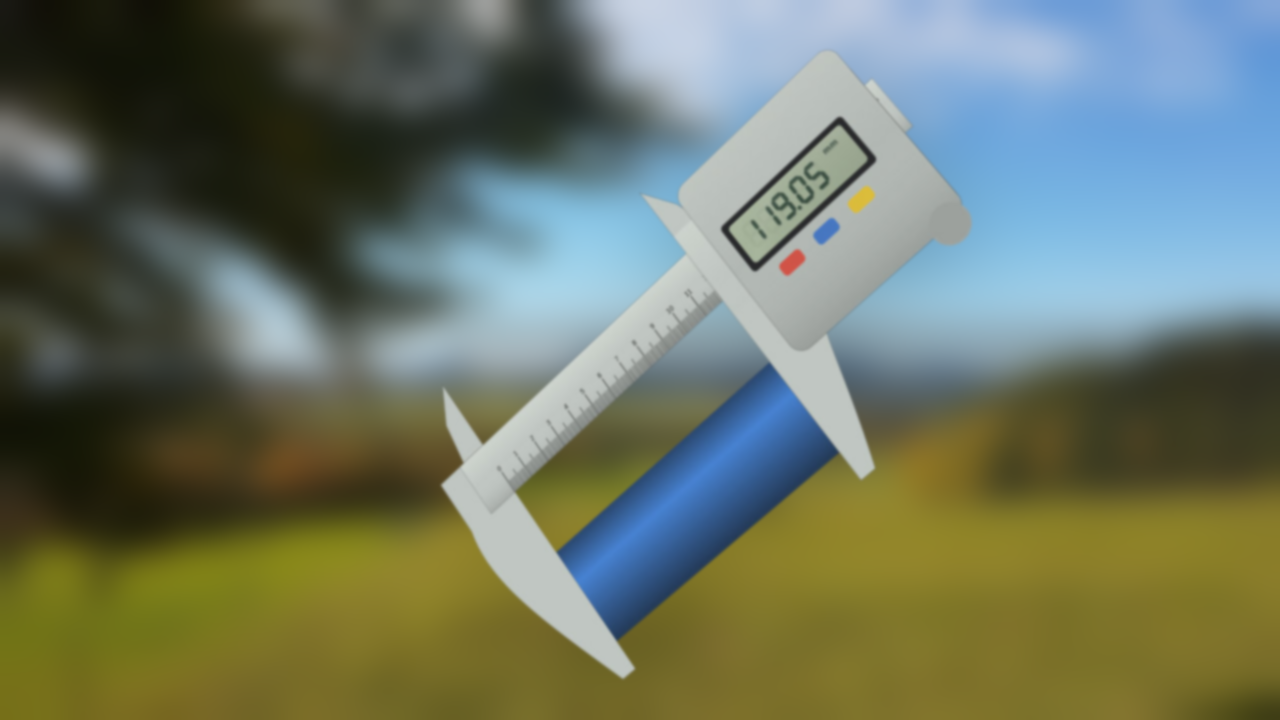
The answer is 119.05 mm
